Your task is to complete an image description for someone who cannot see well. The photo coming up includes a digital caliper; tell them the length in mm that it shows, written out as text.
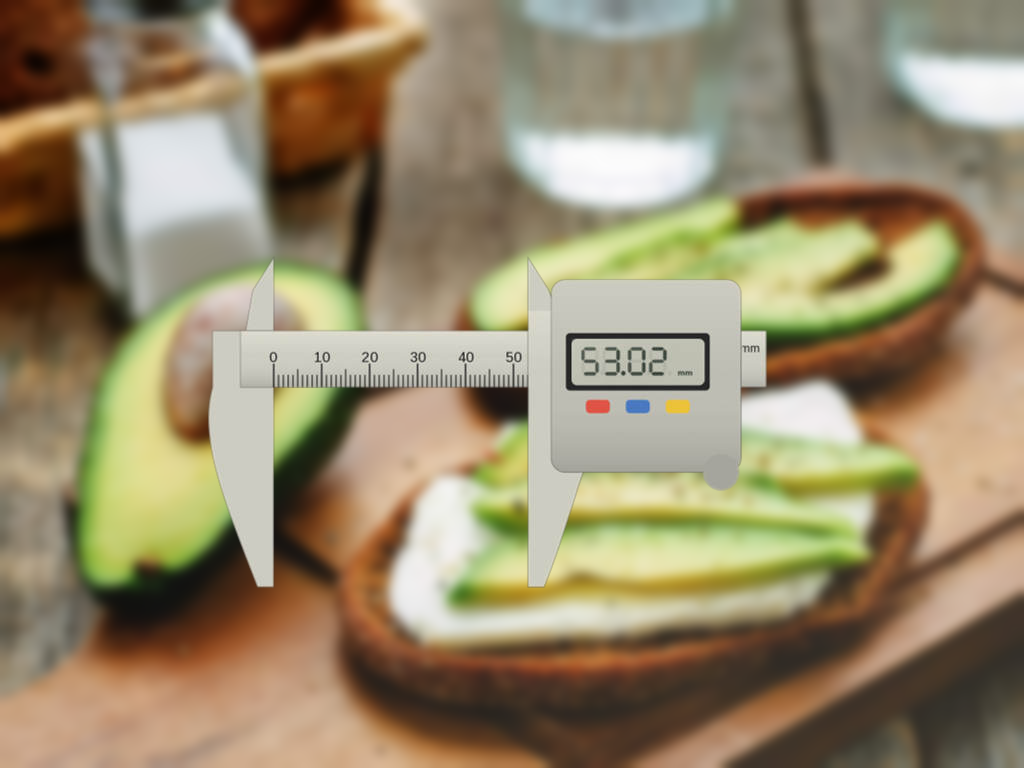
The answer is 53.02 mm
